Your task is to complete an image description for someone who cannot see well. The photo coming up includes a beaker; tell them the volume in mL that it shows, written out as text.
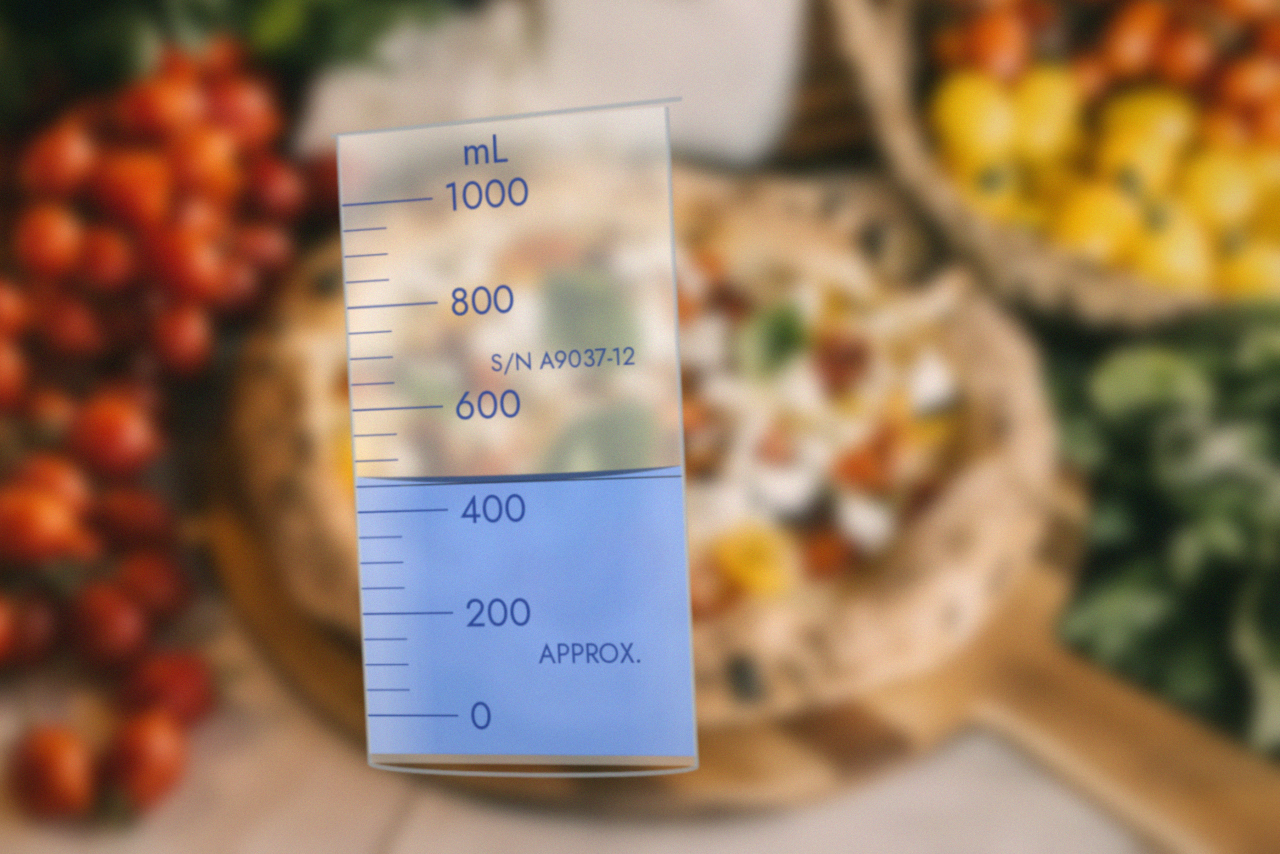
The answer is 450 mL
